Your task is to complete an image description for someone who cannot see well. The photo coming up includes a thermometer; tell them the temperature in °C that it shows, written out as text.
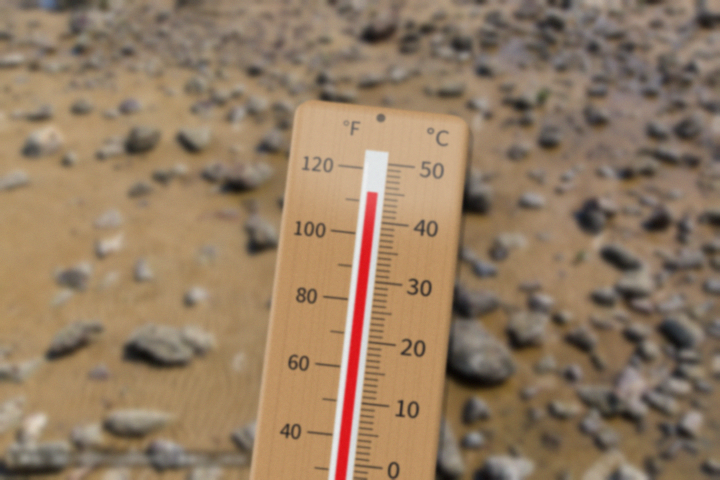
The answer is 45 °C
